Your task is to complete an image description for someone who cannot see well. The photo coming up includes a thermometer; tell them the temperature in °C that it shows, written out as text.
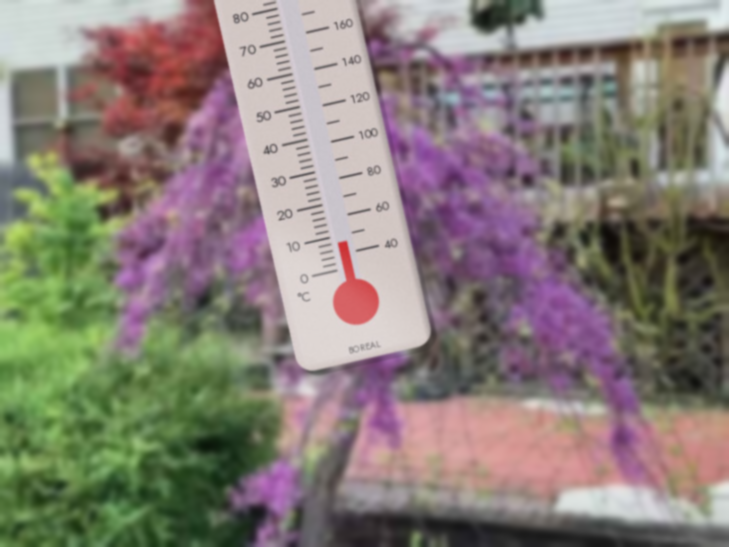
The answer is 8 °C
